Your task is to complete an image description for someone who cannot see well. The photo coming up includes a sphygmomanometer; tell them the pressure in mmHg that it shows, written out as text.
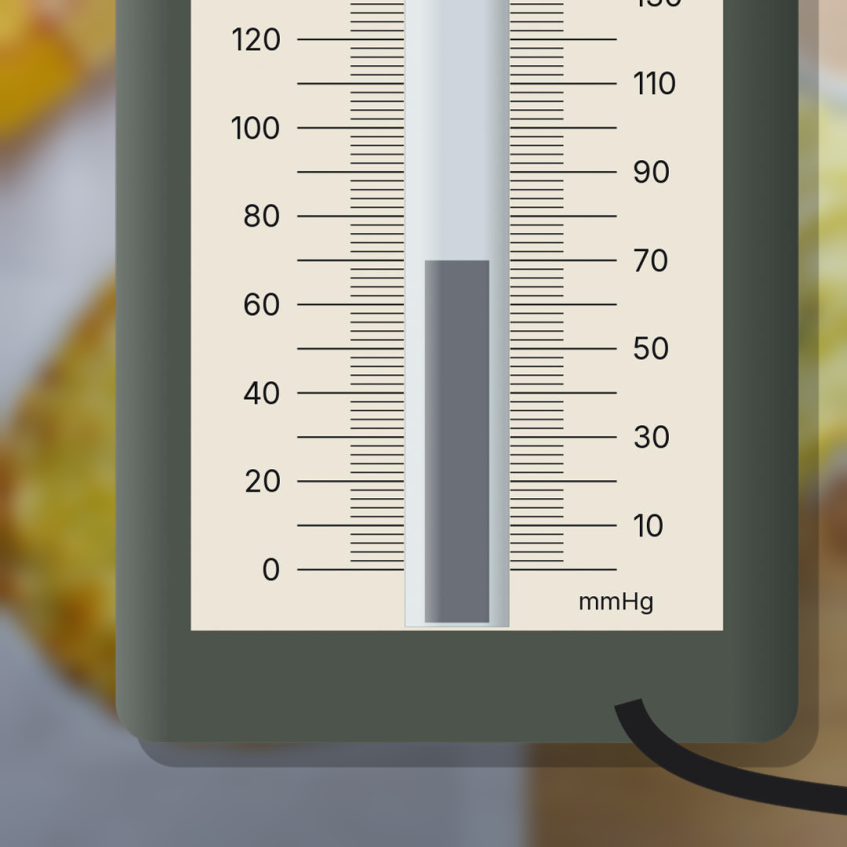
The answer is 70 mmHg
